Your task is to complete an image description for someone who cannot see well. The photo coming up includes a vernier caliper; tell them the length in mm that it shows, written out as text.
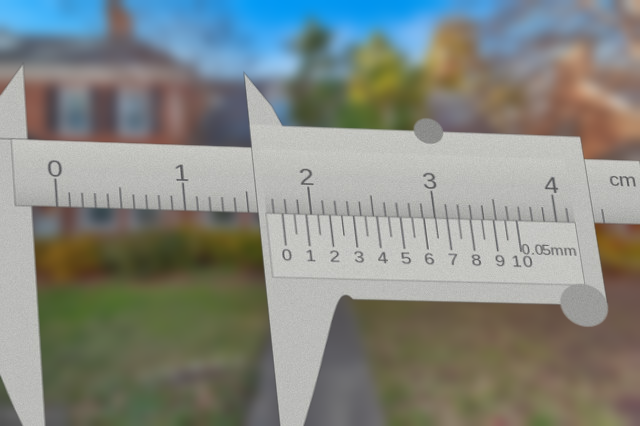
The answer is 17.7 mm
